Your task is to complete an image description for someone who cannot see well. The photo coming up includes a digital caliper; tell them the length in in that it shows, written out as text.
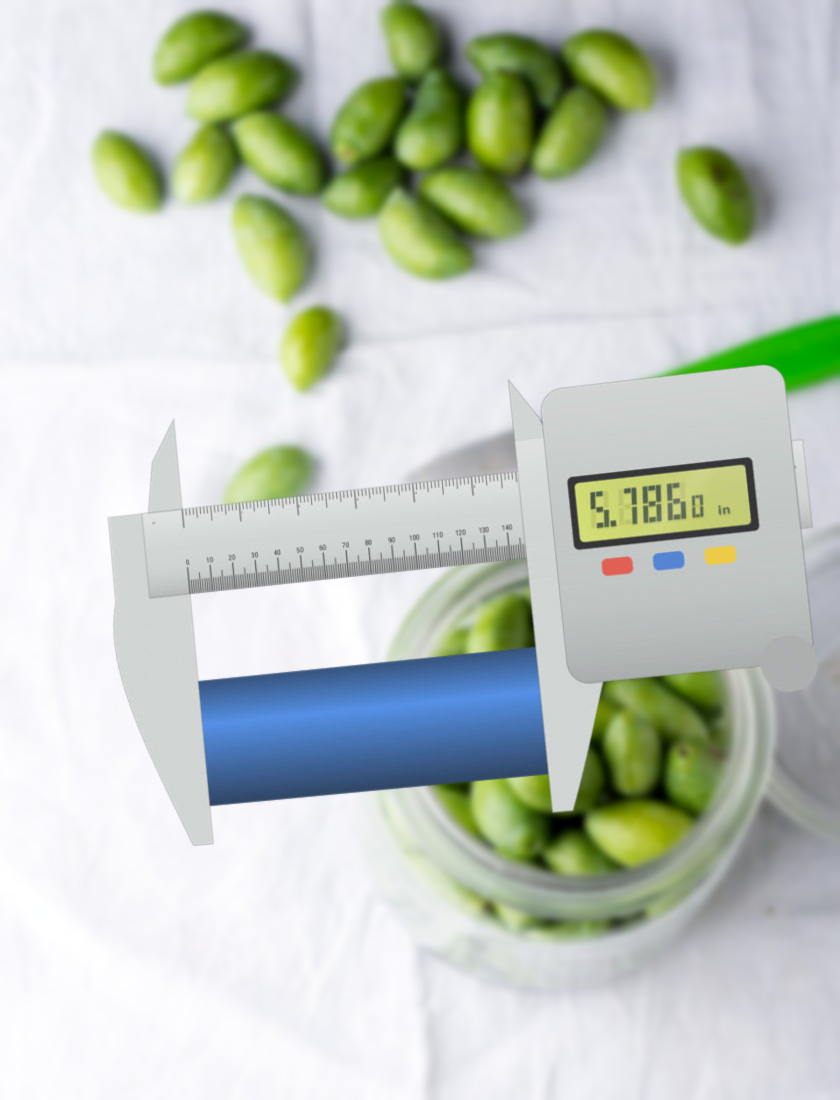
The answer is 5.7860 in
